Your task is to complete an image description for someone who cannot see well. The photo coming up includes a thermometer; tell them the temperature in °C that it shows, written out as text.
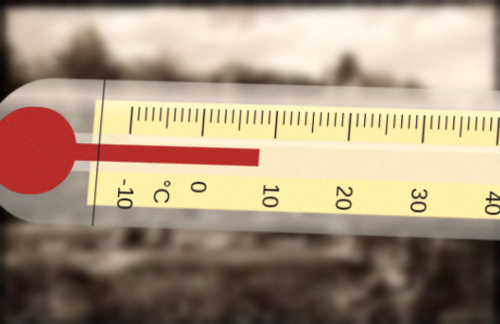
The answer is 8 °C
